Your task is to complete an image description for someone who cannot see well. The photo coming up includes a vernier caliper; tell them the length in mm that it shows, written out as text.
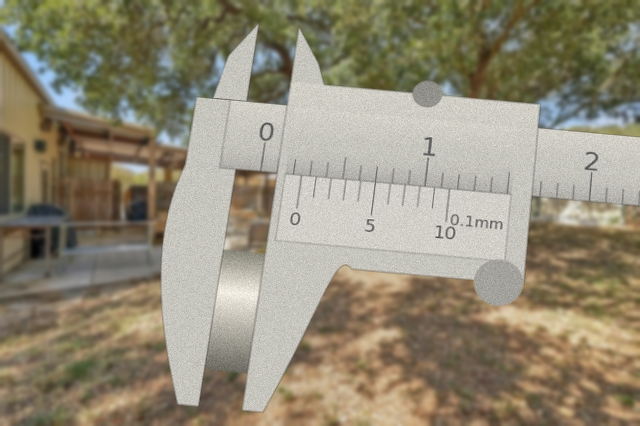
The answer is 2.5 mm
